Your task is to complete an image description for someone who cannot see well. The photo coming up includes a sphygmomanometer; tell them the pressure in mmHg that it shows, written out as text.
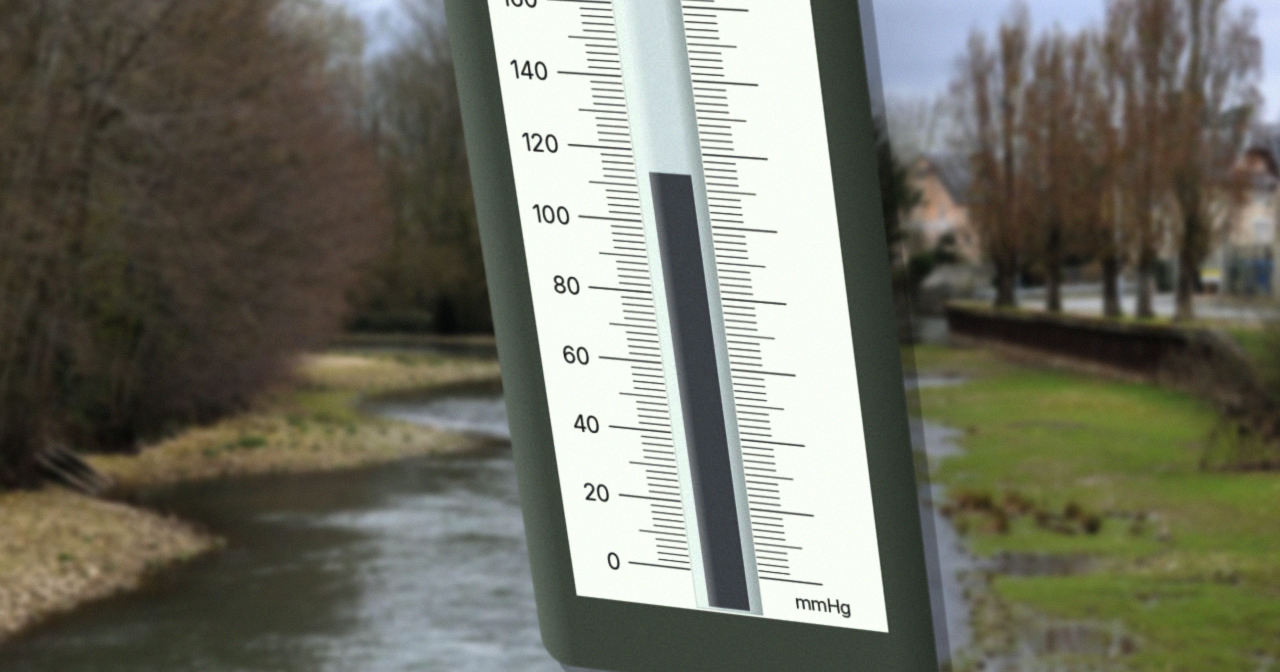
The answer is 114 mmHg
